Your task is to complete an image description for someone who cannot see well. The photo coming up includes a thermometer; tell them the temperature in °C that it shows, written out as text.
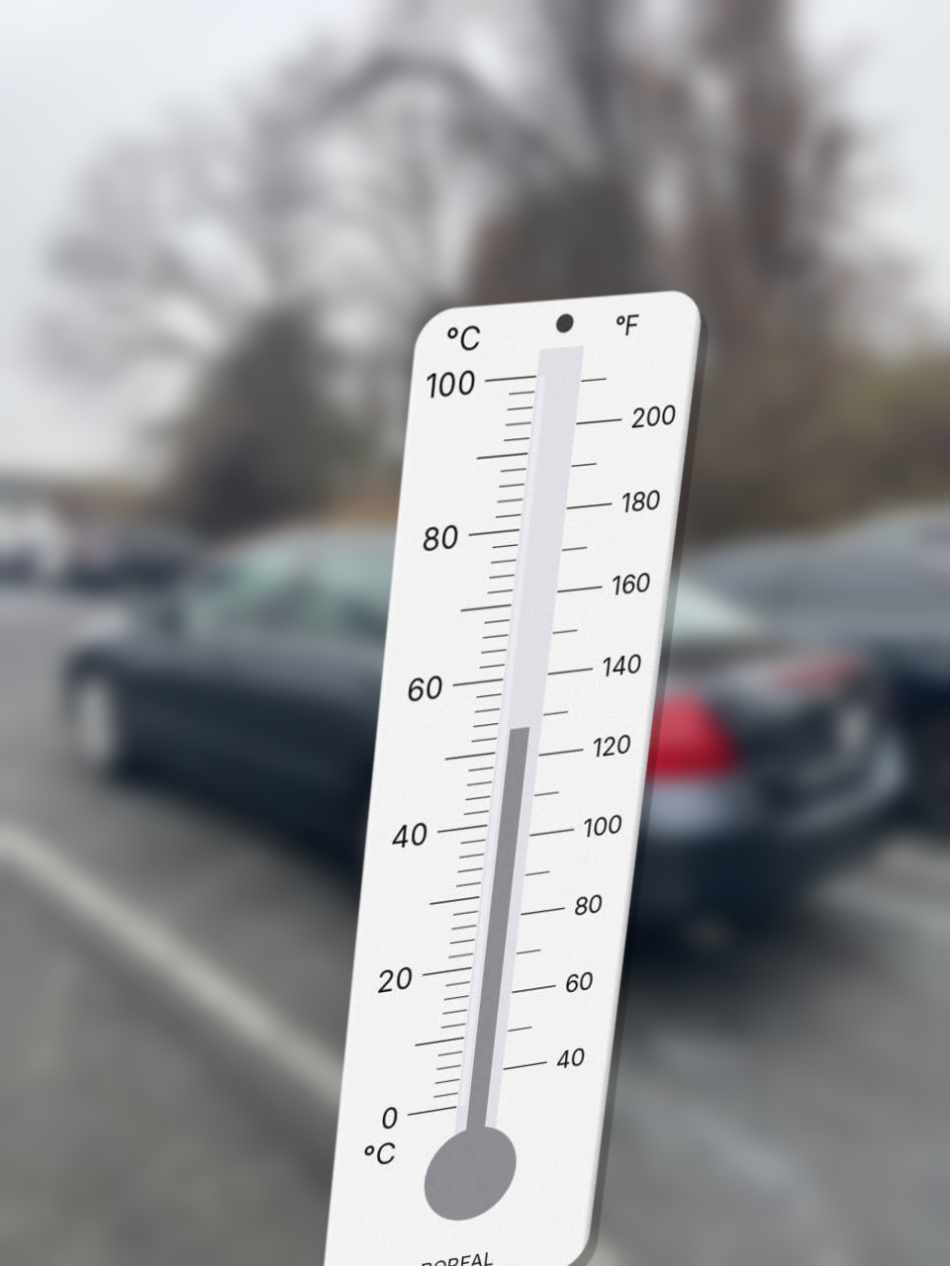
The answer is 53 °C
